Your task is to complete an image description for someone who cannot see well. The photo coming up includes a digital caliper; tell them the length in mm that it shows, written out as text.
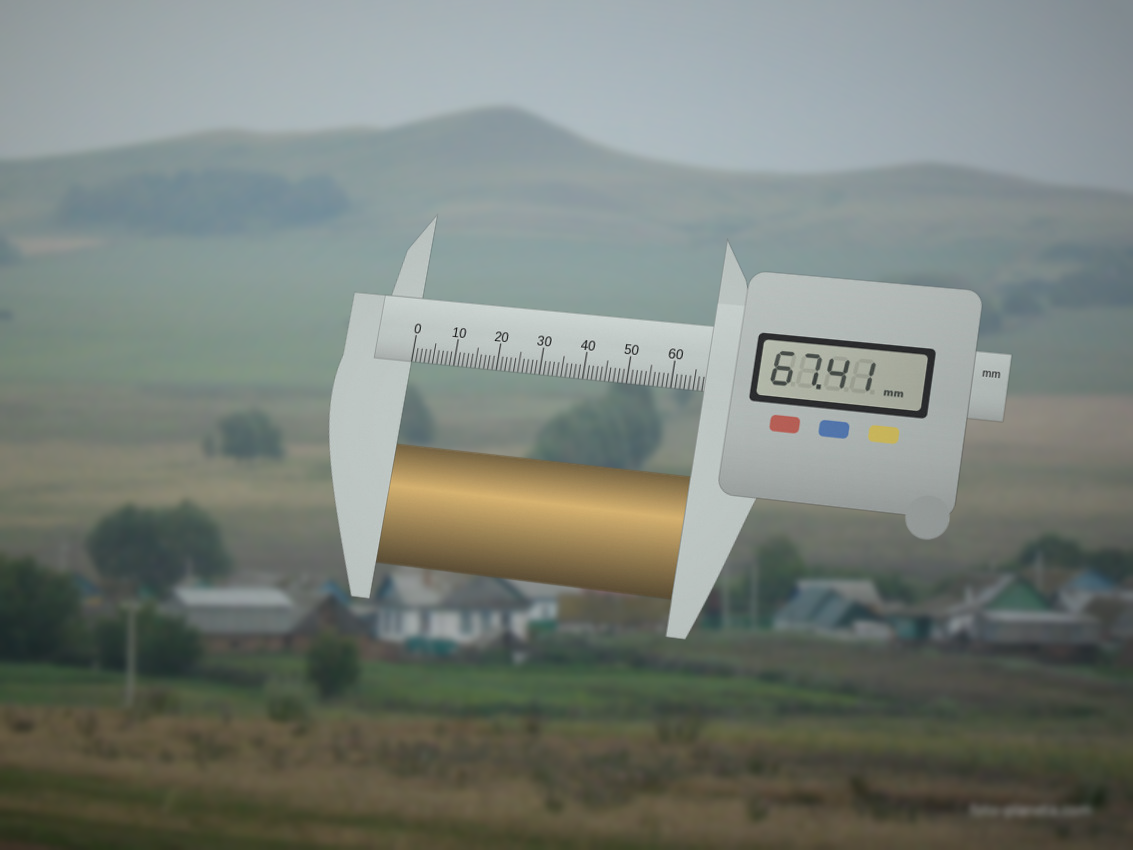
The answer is 67.41 mm
